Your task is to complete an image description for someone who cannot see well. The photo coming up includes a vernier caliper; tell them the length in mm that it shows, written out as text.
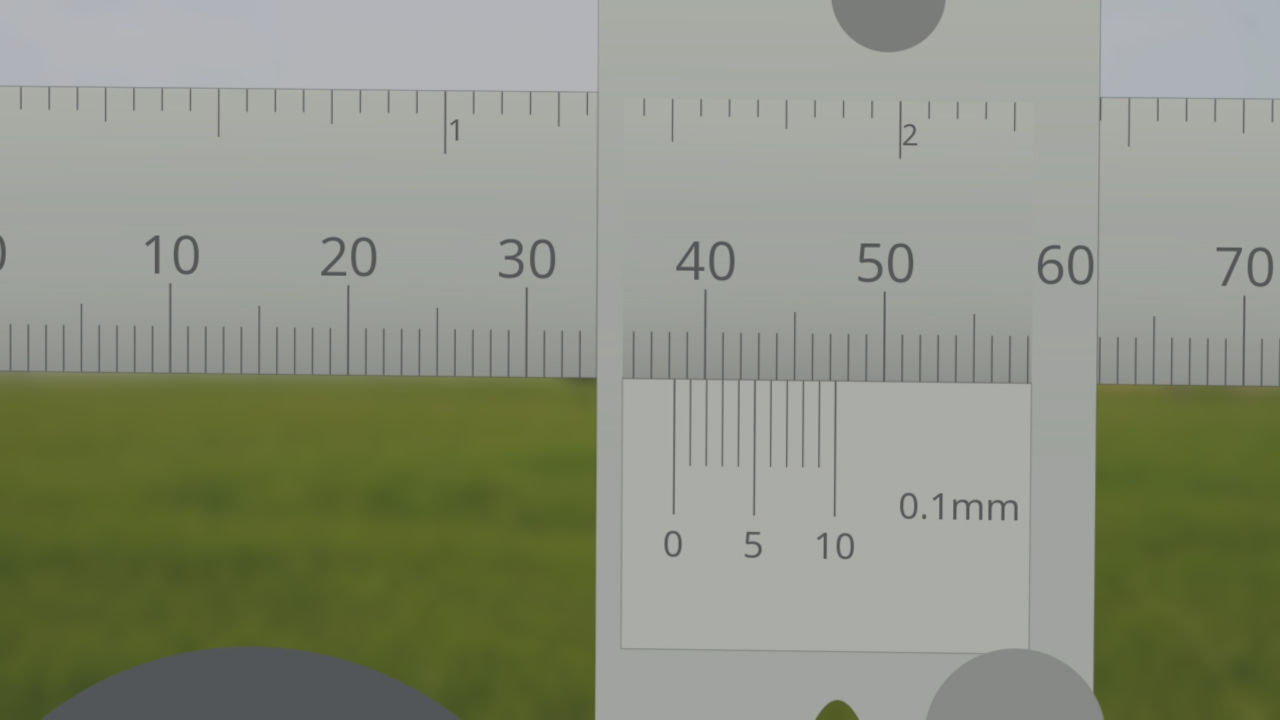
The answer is 38.3 mm
